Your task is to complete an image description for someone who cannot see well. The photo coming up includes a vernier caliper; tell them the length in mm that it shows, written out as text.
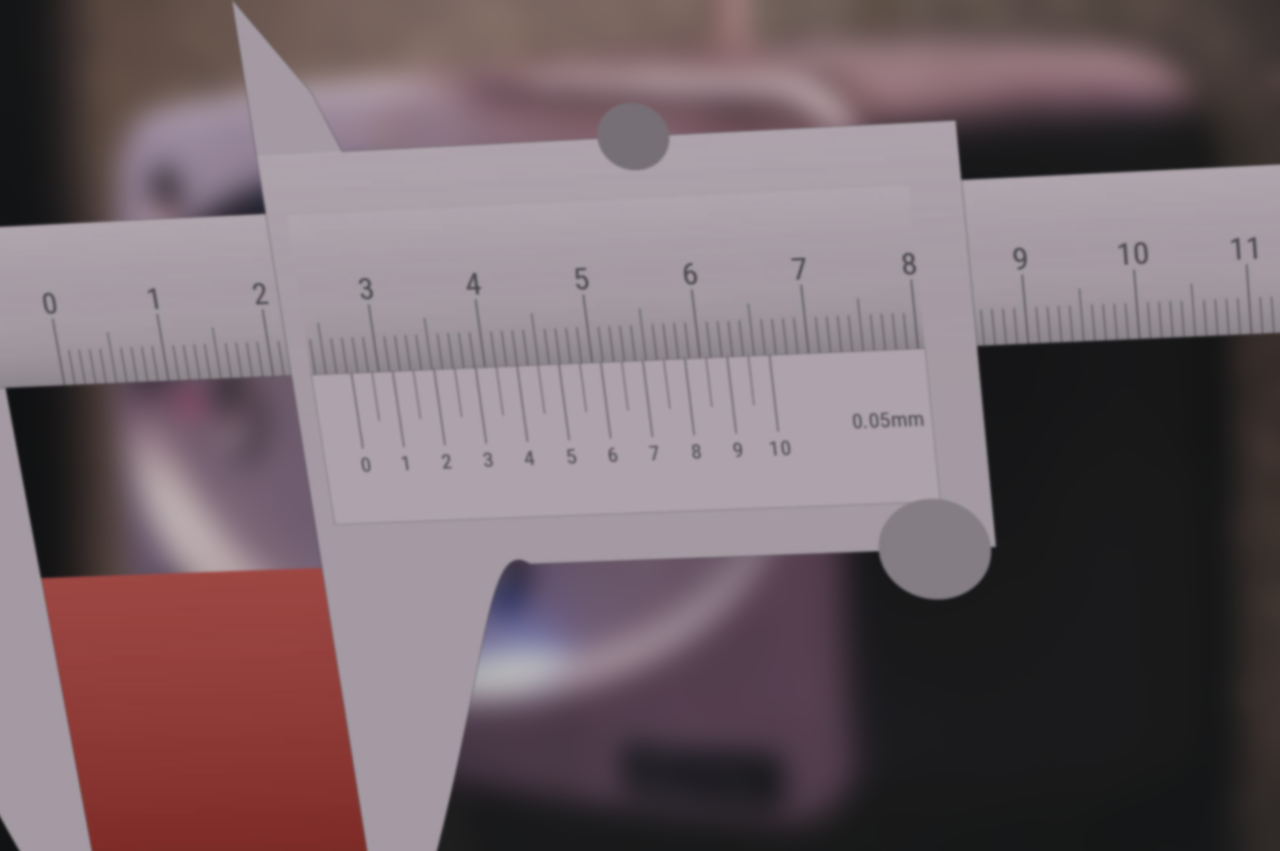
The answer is 27.4 mm
